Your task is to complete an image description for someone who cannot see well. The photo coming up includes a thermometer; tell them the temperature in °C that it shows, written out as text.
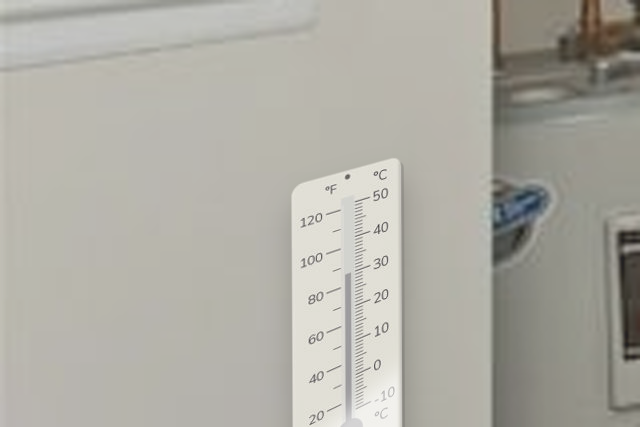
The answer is 30 °C
